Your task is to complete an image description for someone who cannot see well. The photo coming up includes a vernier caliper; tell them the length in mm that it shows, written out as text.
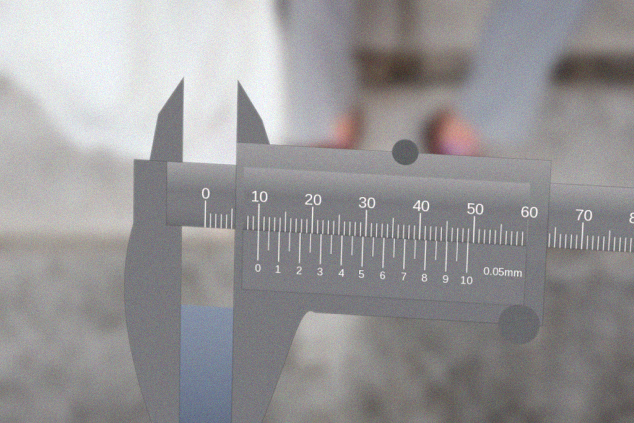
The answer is 10.0 mm
